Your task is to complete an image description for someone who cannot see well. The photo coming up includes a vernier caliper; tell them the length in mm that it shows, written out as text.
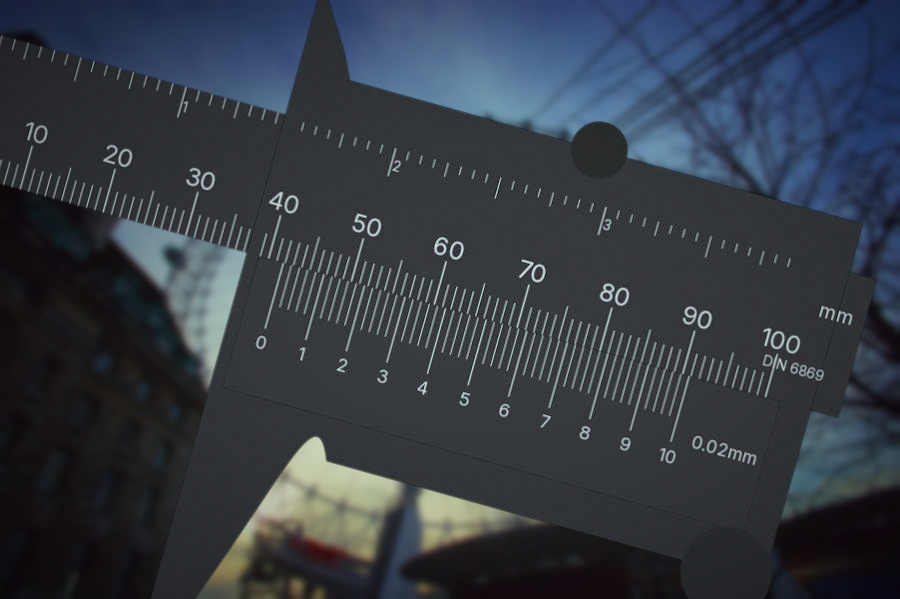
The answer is 41.8 mm
